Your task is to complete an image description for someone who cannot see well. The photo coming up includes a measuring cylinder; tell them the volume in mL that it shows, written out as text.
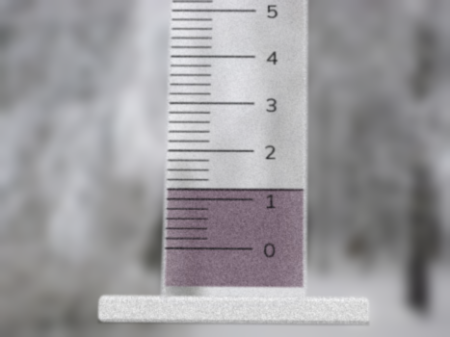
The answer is 1.2 mL
